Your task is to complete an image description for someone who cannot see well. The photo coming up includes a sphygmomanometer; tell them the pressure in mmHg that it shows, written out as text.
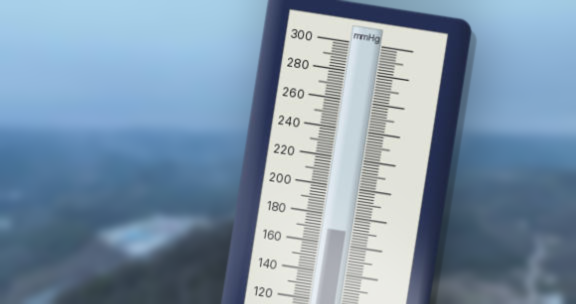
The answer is 170 mmHg
